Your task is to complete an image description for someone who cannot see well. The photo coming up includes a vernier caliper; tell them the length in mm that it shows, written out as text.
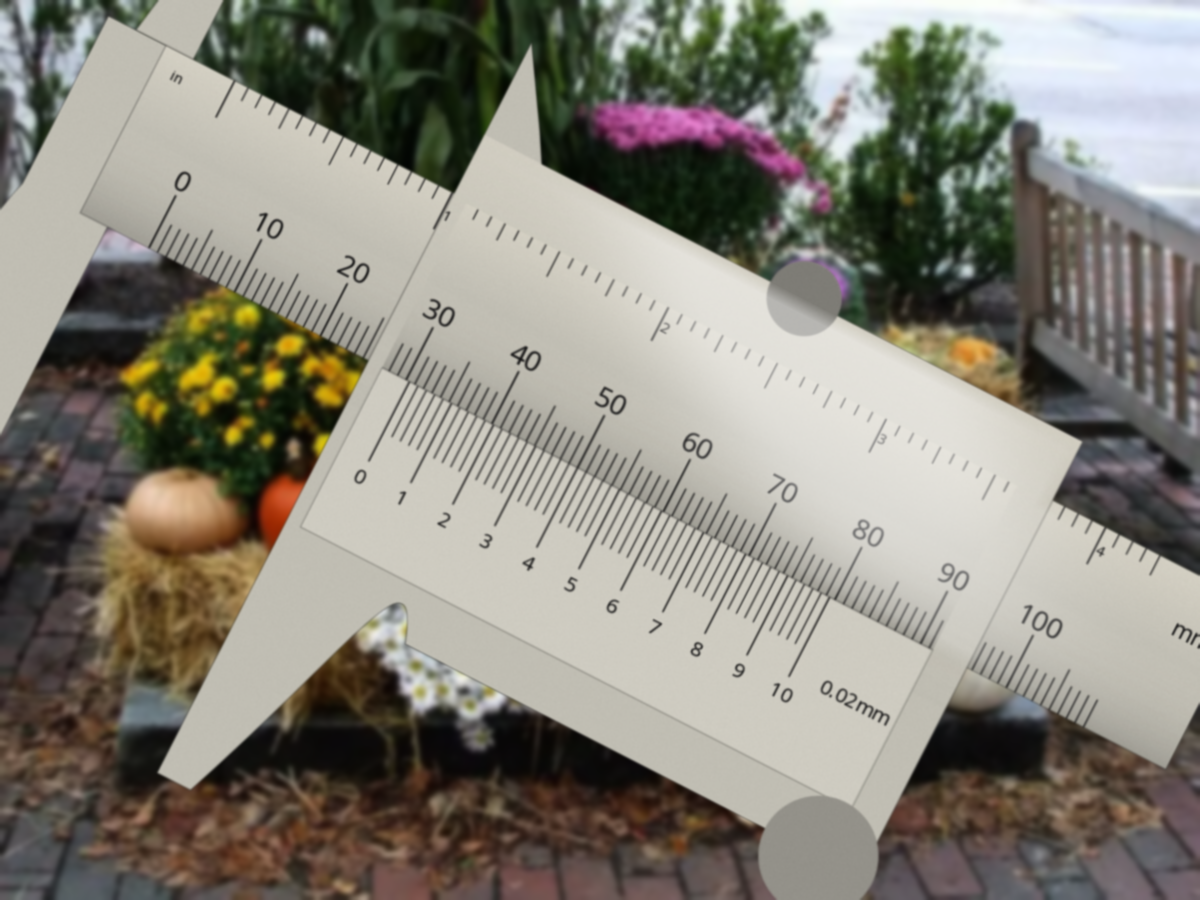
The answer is 30.4 mm
